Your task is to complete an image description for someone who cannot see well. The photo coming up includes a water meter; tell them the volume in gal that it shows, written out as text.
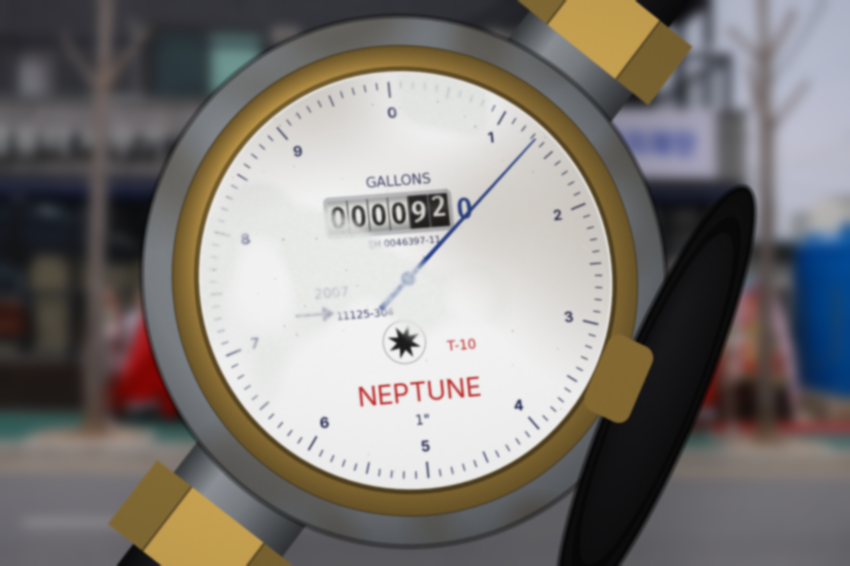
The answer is 921.3 gal
